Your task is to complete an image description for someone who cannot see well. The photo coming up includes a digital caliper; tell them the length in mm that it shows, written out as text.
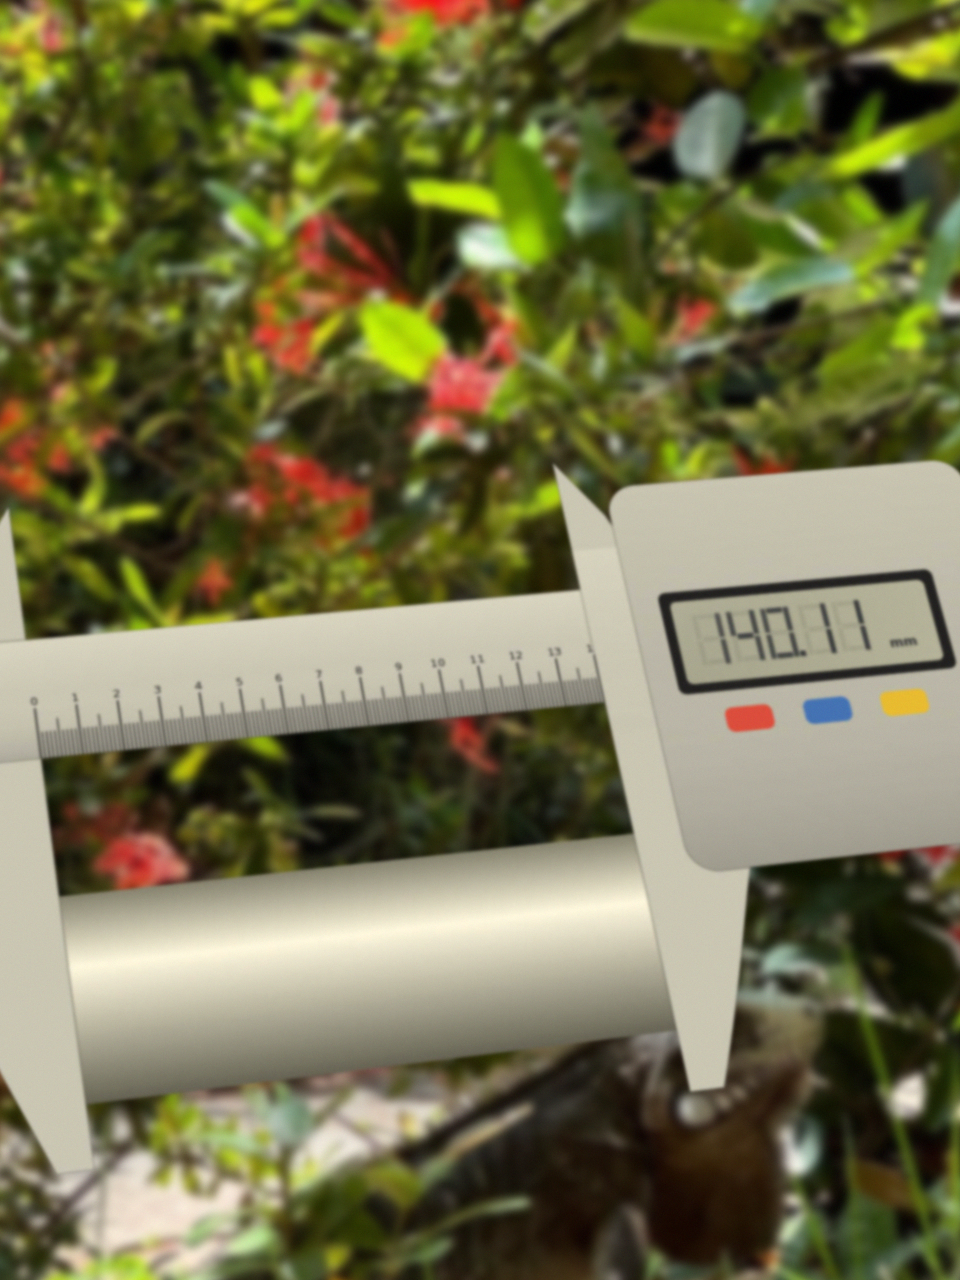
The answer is 140.11 mm
